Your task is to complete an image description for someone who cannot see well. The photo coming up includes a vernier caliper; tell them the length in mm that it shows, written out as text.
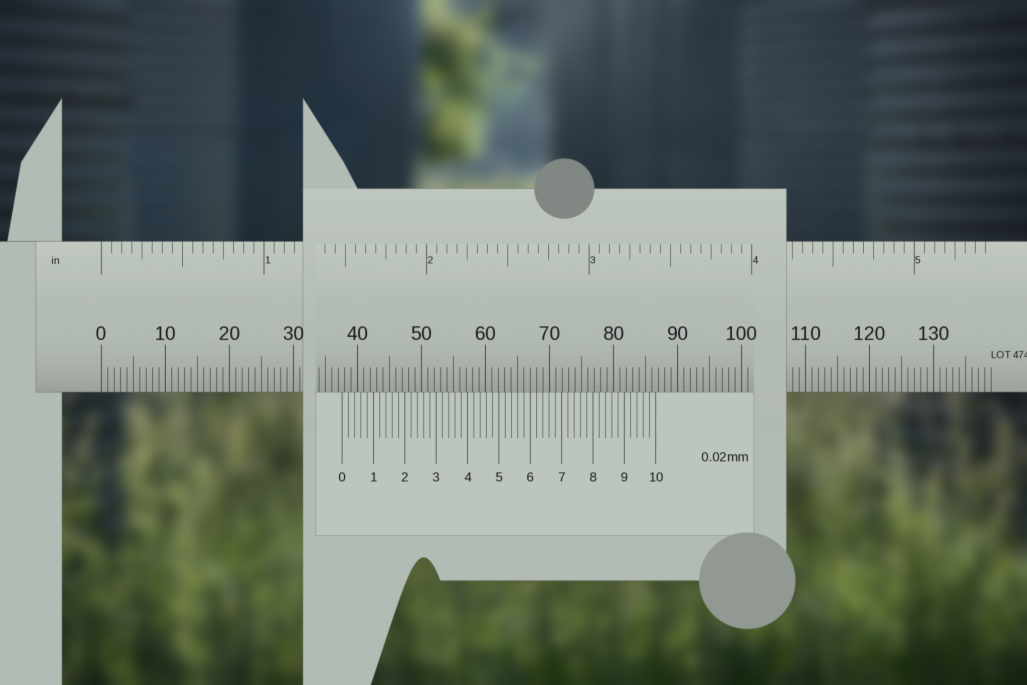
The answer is 37.6 mm
